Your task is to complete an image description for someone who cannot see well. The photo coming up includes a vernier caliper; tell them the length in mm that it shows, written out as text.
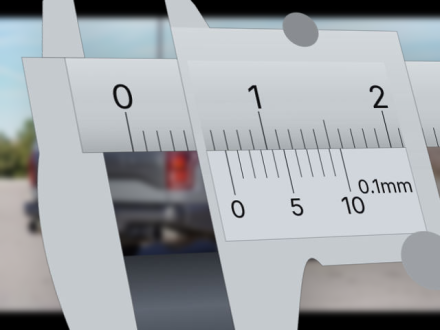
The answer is 6.8 mm
